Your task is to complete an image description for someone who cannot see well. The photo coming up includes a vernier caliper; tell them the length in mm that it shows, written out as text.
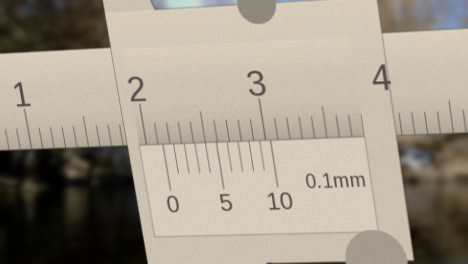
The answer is 21.4 mm
